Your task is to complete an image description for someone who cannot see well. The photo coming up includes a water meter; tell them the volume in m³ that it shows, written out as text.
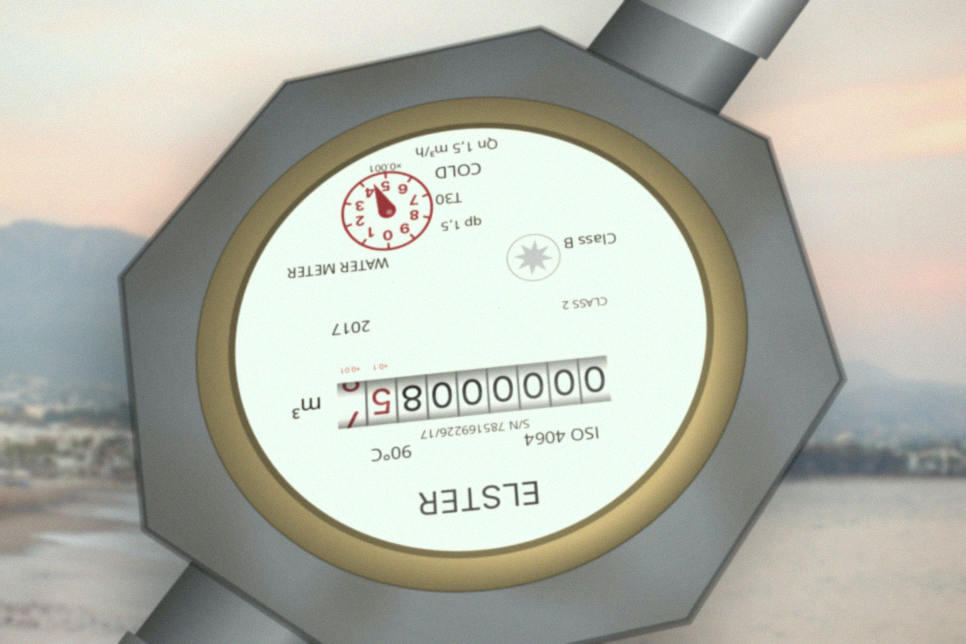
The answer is 8.574 m³
